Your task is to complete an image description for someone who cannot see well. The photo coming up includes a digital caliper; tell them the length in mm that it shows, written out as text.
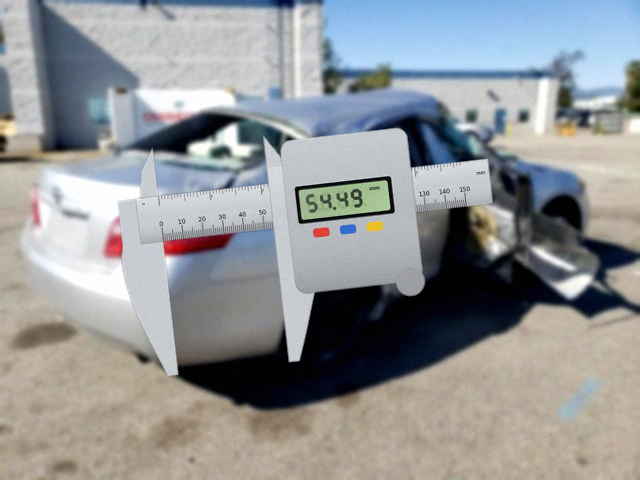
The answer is 54.49 mm
